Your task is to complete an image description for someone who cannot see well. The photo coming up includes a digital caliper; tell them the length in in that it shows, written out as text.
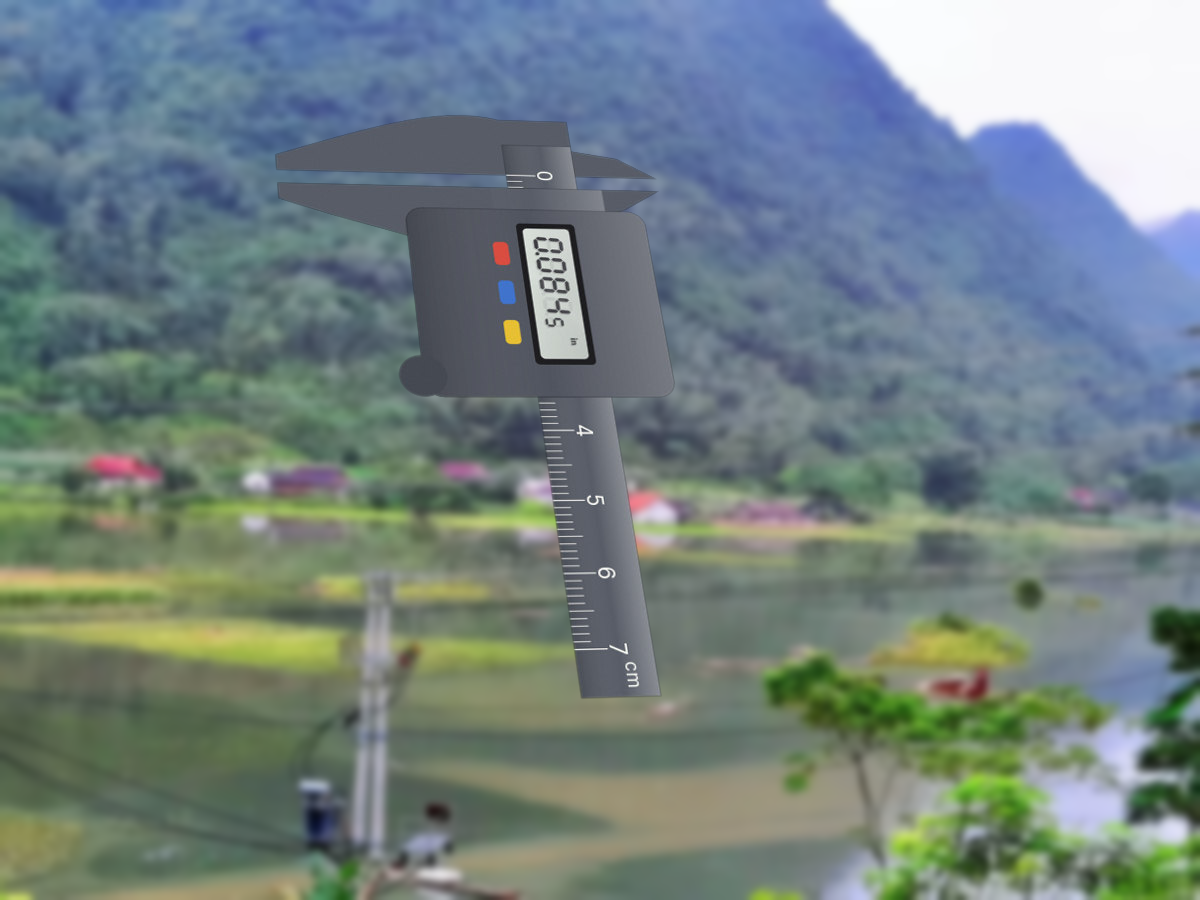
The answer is 0.0845 in
